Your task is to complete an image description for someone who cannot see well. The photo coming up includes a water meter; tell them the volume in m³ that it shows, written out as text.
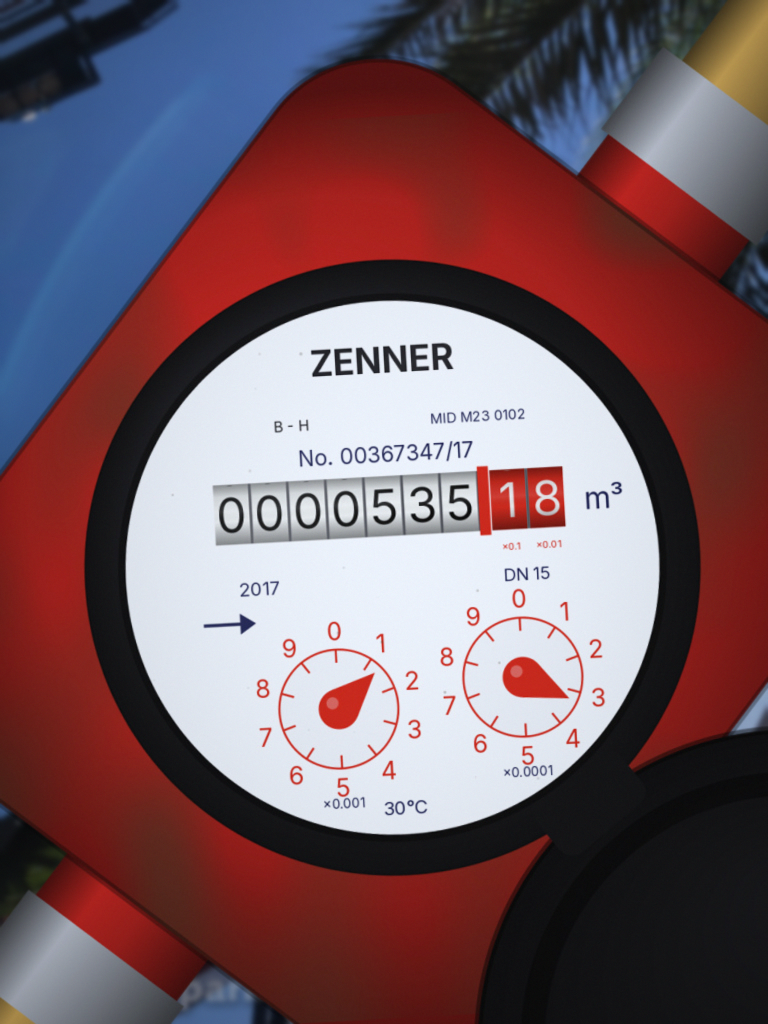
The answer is 535.1813 m³
